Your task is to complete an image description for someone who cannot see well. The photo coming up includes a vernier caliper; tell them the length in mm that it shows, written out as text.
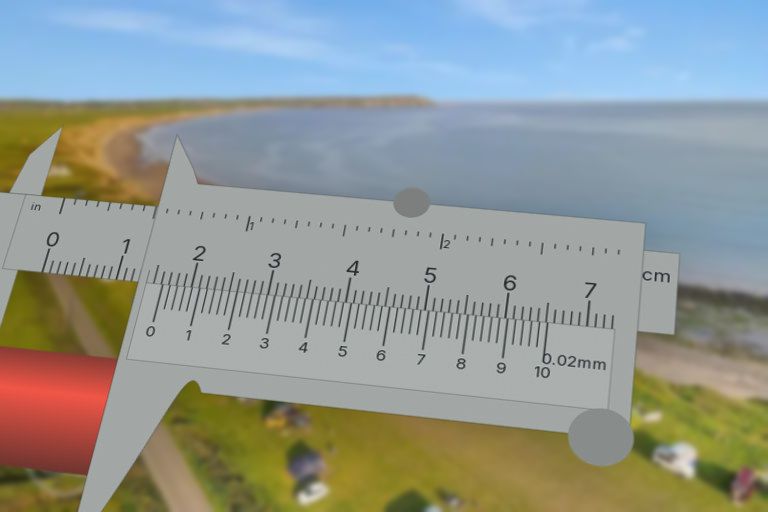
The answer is 16.2 mm
